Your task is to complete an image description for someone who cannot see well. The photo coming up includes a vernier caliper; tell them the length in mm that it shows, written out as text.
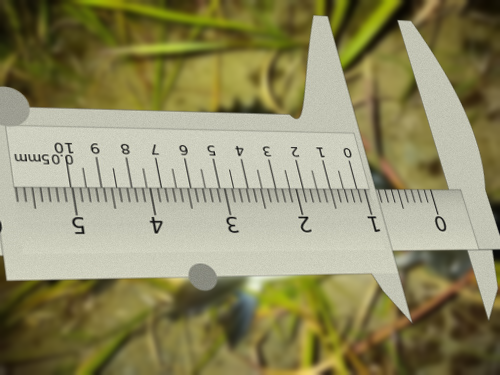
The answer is 11.2 mm
